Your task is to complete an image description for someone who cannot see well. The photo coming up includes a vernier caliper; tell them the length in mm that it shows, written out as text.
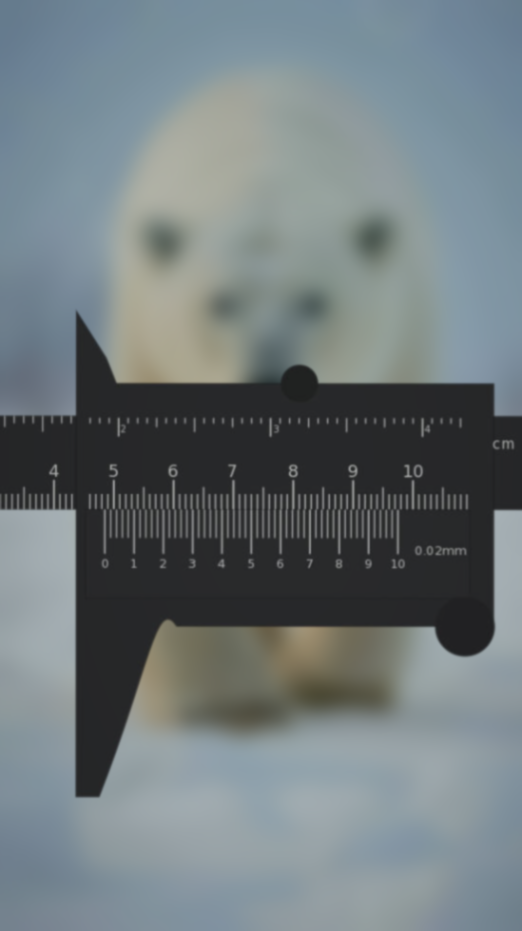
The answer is 48.5 mm
